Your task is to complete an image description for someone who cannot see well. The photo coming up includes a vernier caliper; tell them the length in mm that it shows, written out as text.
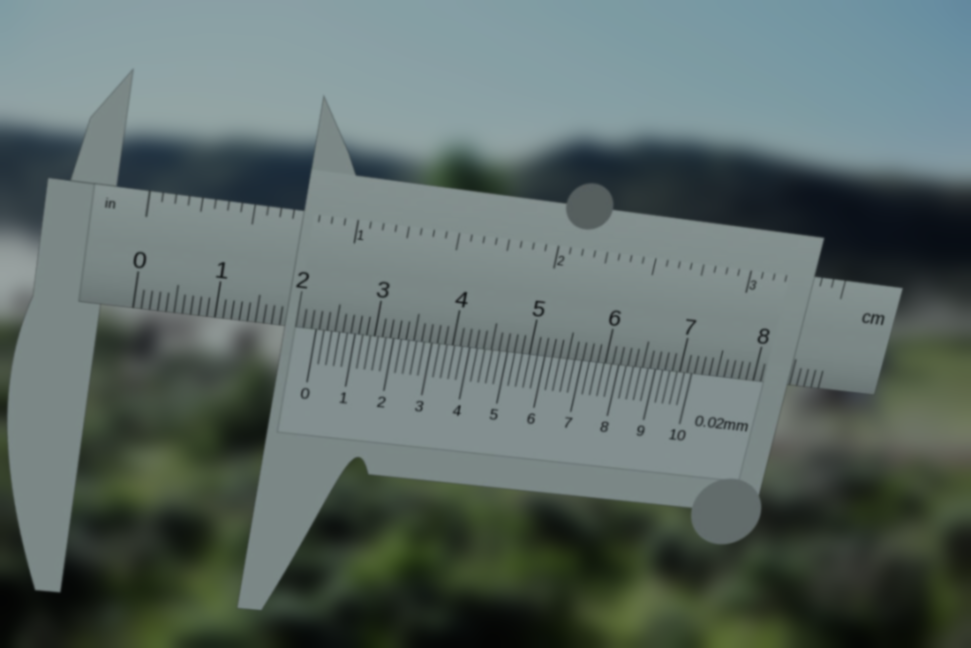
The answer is 22.6 mm
